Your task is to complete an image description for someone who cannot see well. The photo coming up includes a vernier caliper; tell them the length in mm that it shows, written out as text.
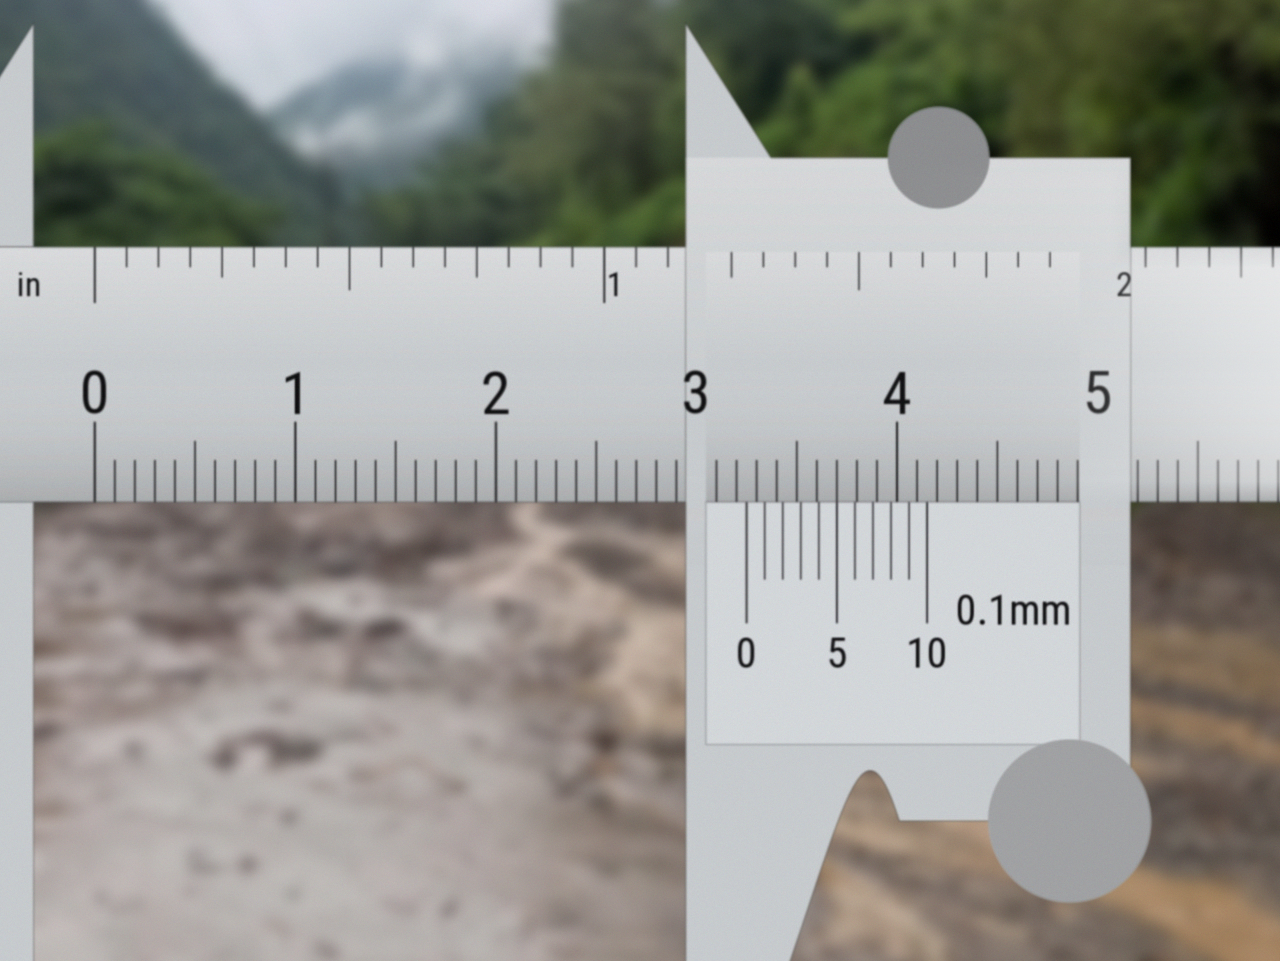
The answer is 32.5 mm
